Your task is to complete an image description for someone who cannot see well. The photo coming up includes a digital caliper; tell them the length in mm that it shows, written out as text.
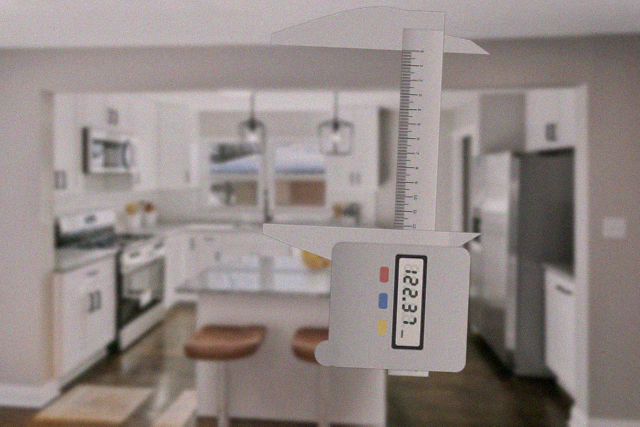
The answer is 122.37 mm
